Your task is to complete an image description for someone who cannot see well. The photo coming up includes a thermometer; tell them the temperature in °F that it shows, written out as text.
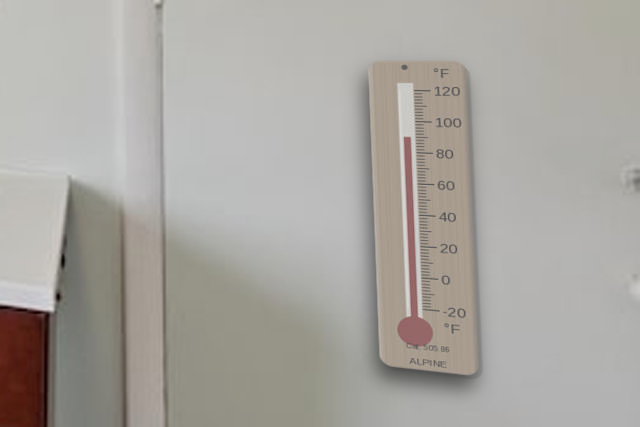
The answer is 90 °F
